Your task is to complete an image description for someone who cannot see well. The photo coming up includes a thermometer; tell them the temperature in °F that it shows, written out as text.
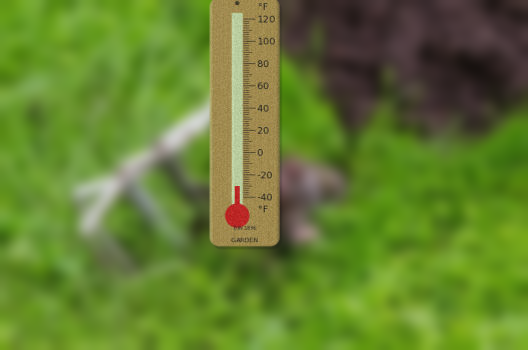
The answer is -30 °F
